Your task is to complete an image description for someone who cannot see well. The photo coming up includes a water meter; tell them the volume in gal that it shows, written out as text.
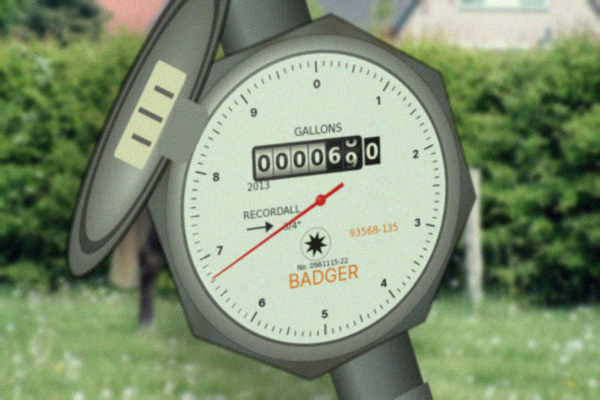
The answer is 686.7 gal
